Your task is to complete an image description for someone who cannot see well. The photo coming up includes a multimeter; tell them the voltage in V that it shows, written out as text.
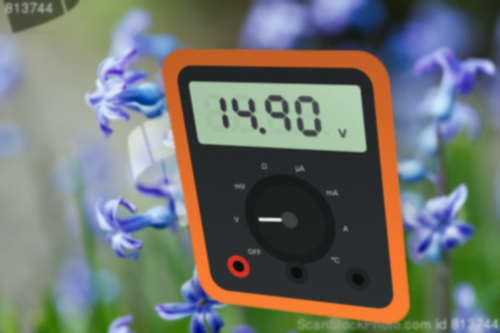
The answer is 14.90 V
